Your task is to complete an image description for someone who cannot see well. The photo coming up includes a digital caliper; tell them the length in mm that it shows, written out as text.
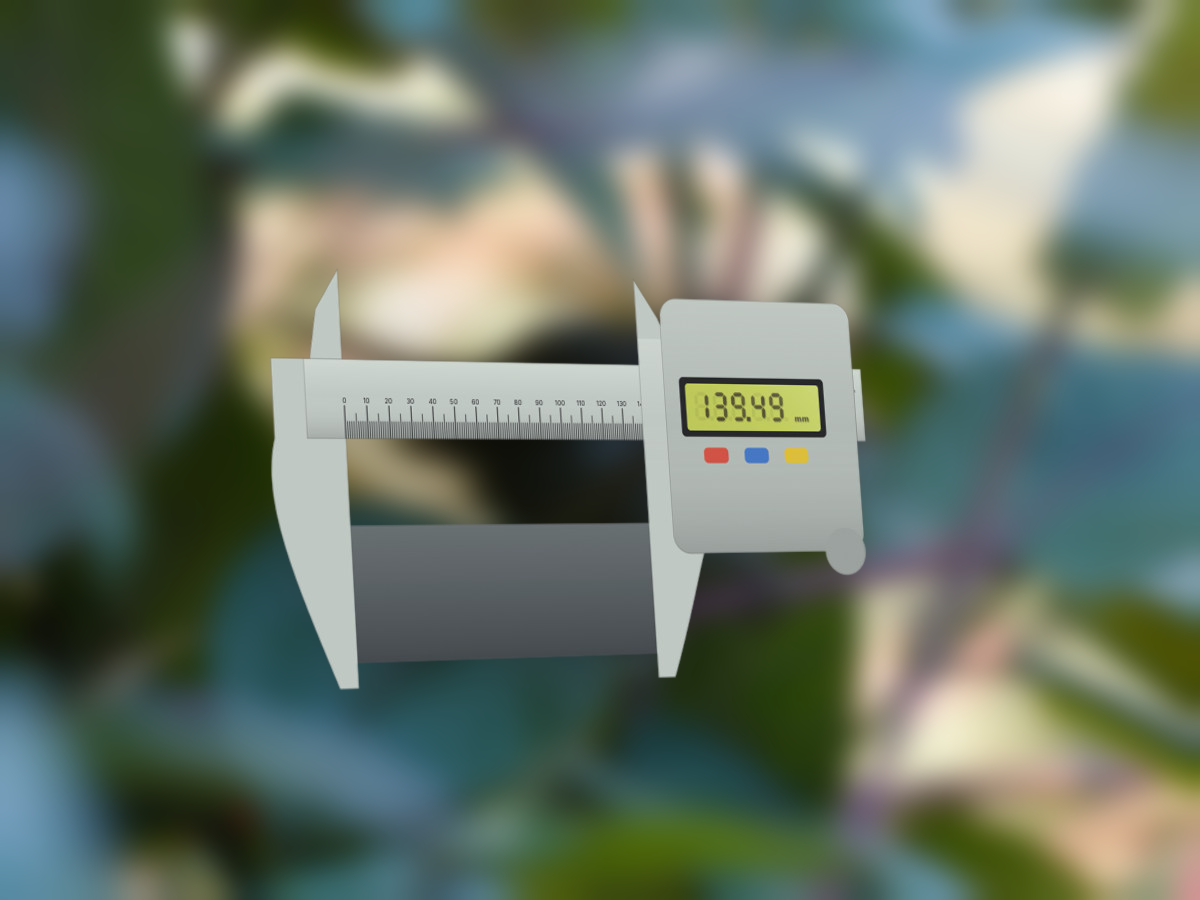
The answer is 139.49 mm
